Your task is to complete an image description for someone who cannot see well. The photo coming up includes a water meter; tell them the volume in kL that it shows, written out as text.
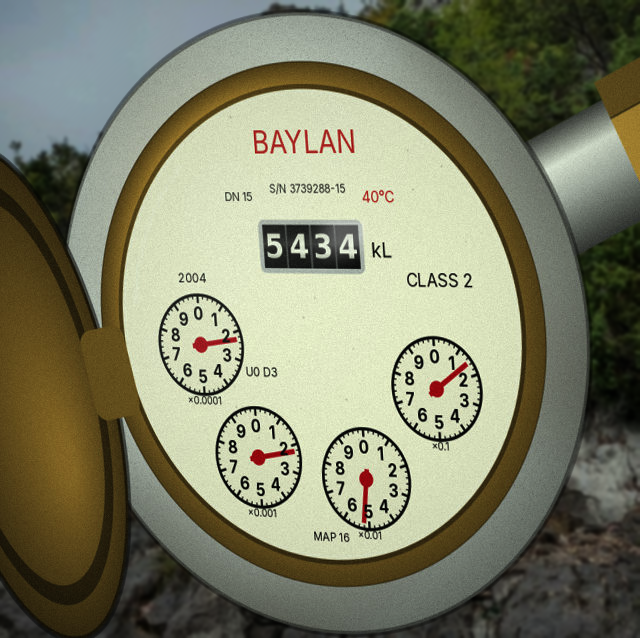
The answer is 5434.1522 kL
